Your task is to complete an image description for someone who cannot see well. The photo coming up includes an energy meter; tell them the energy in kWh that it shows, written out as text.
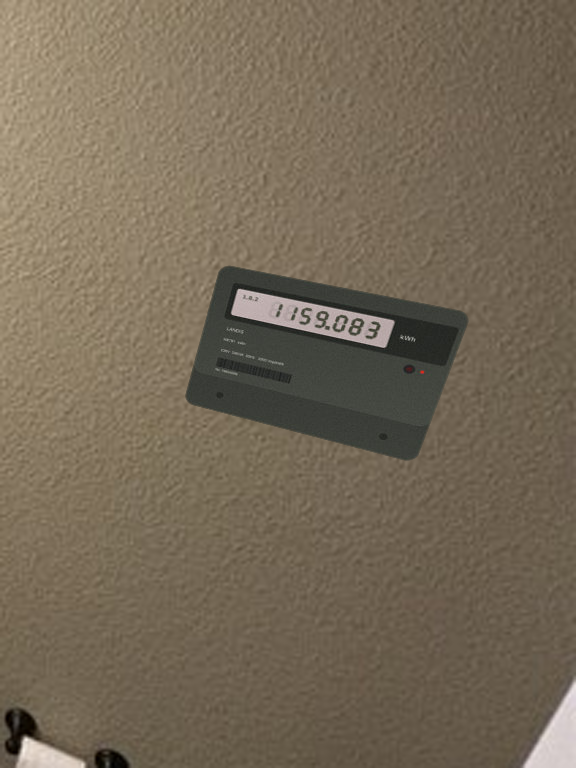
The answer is 1159.083 kWh
